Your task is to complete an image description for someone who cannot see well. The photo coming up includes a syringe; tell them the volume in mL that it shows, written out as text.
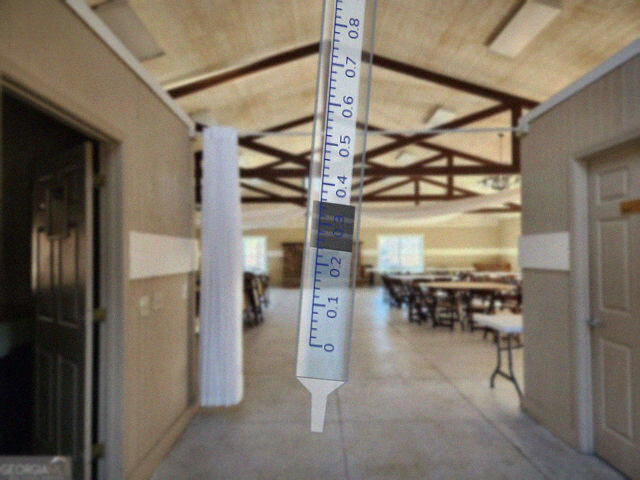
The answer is 0.24 mL
